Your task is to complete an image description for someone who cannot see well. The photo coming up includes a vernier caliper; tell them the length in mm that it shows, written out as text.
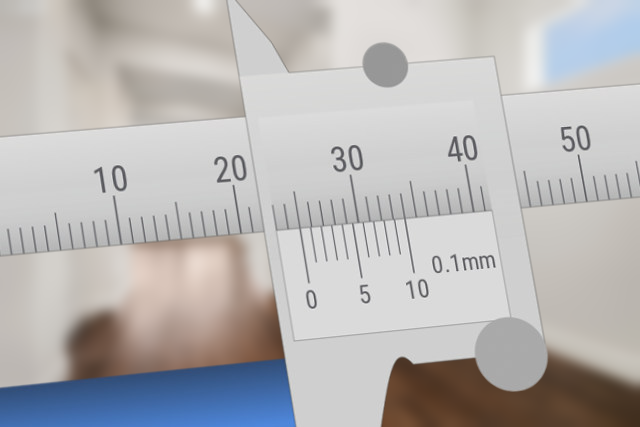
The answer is 25.0 mm
